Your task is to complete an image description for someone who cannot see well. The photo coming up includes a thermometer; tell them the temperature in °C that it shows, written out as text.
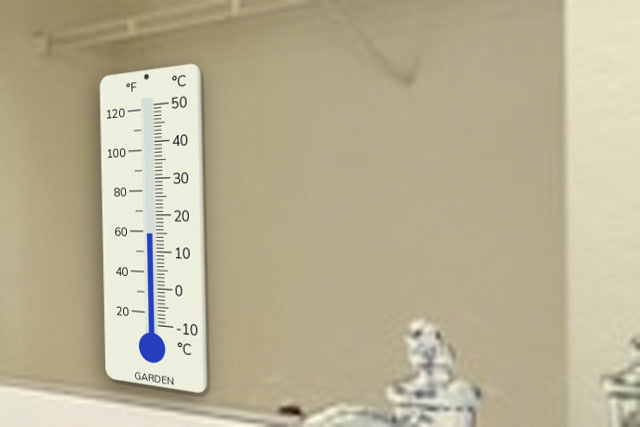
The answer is 15 °C
